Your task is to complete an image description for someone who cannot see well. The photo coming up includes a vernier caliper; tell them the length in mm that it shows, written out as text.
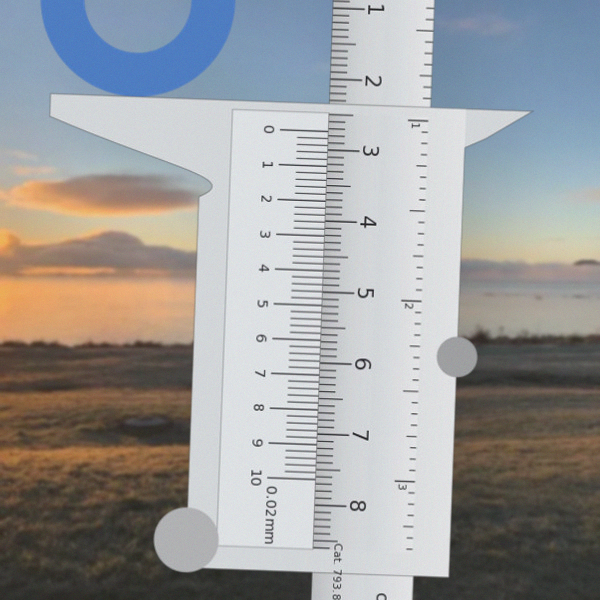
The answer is 27.4 mm
